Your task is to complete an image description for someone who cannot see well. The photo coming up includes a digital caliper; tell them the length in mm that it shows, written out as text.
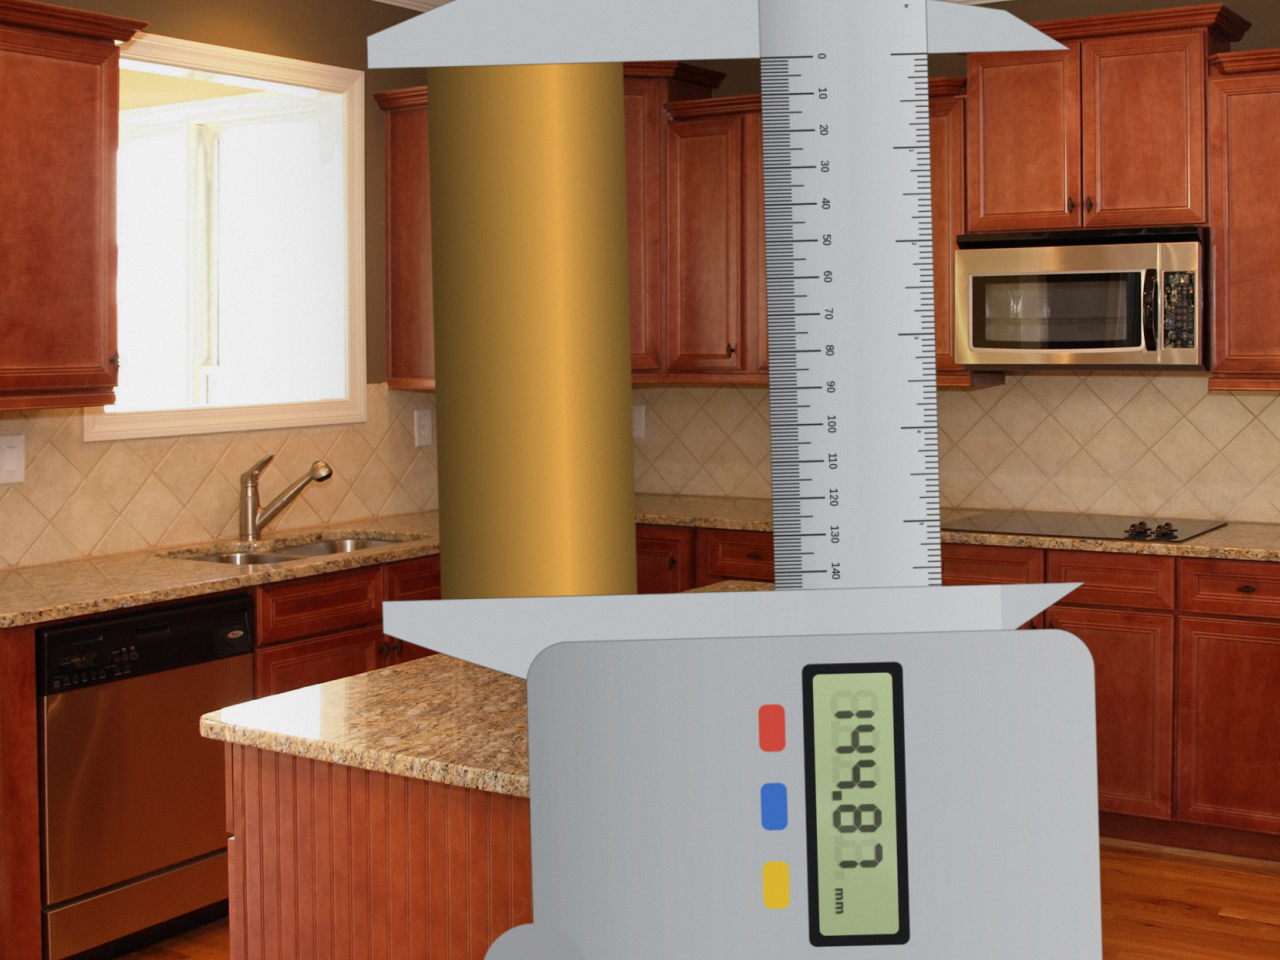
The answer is 144.87 mm
